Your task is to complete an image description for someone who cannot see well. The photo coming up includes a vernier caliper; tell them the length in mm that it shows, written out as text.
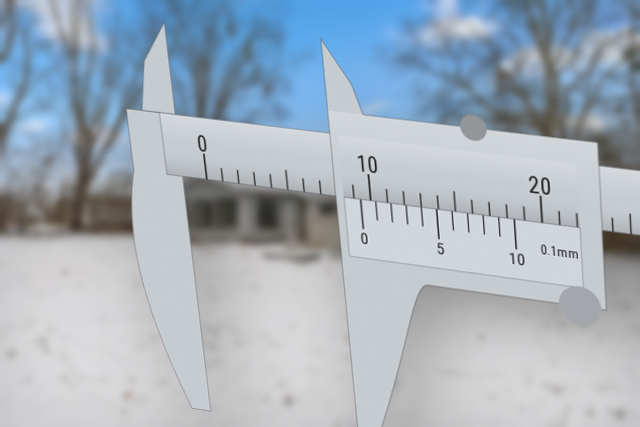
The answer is 9.4 mm
